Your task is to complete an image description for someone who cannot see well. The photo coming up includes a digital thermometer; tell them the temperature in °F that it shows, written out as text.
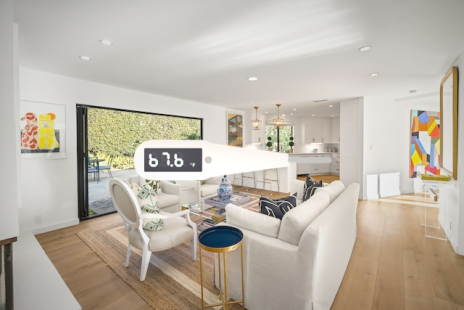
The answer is 67.6 °F
